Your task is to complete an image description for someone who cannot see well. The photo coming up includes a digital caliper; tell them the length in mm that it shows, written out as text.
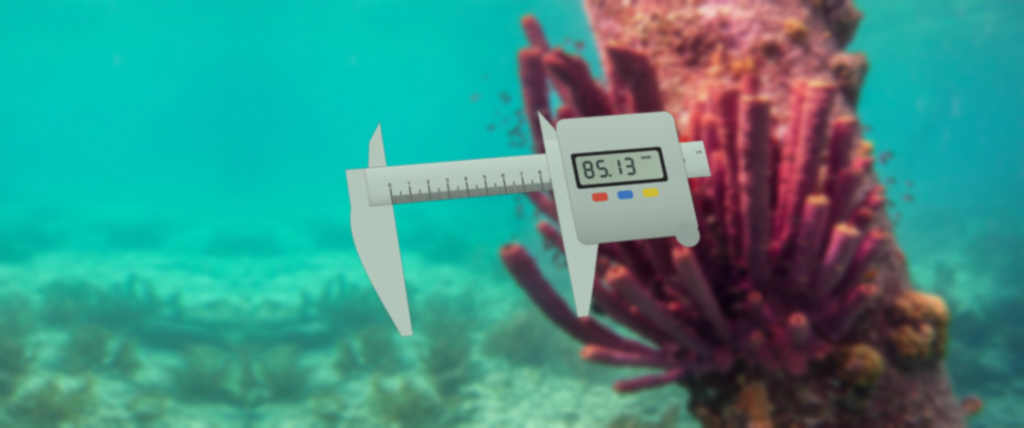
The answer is 85.13 mm
